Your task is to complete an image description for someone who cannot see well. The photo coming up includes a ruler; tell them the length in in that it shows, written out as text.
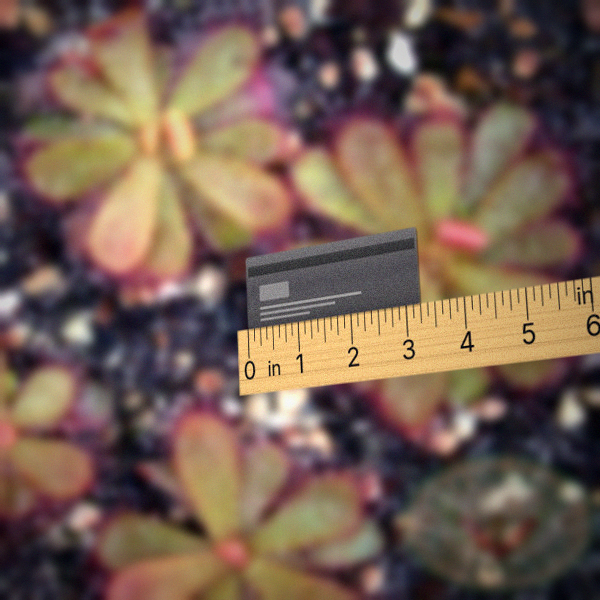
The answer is 3.25 in
